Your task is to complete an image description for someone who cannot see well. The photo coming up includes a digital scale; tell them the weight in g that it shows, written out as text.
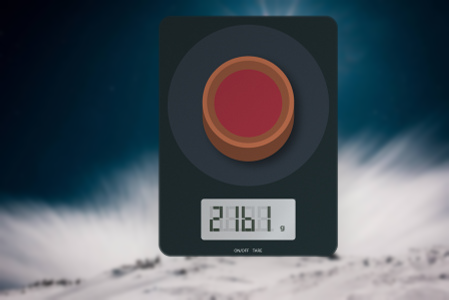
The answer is 2161 g
